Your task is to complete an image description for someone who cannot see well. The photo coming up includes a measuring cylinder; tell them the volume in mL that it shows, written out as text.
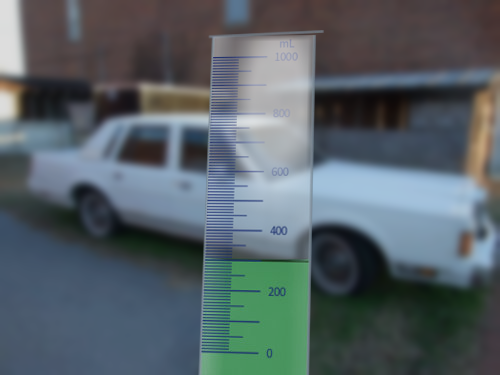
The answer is 300 mL
